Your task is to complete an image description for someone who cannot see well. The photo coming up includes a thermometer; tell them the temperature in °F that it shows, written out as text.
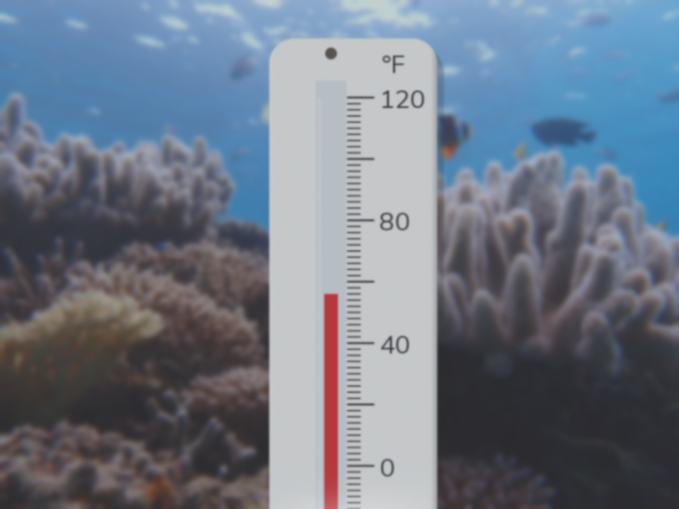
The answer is 56 °F
